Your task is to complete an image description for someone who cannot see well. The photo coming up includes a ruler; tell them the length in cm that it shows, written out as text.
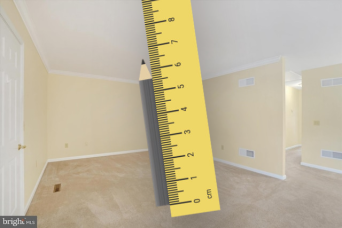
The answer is 6.5 cm
